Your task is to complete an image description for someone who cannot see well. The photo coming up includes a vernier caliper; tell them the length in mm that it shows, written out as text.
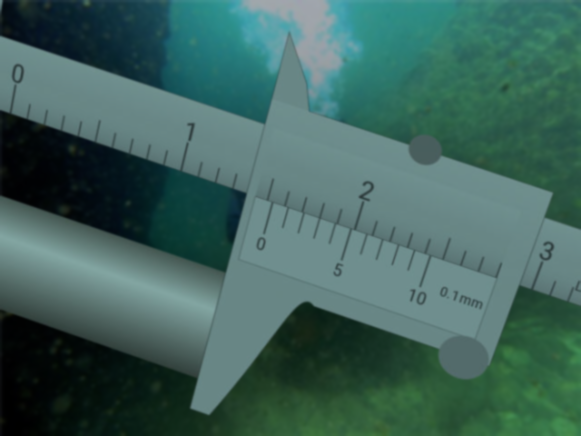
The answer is 15.3 mm
